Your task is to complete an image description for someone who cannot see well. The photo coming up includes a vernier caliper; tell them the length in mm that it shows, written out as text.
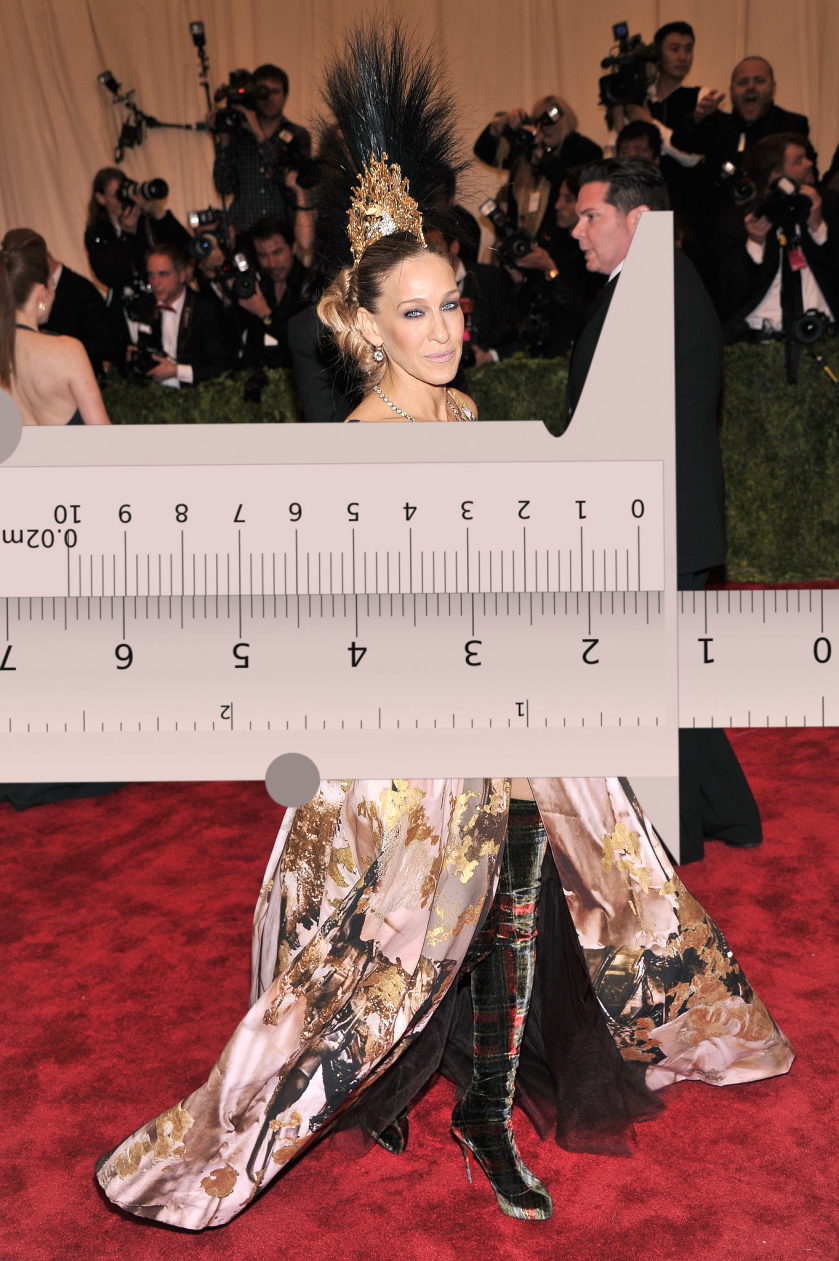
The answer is 15.7 mm
